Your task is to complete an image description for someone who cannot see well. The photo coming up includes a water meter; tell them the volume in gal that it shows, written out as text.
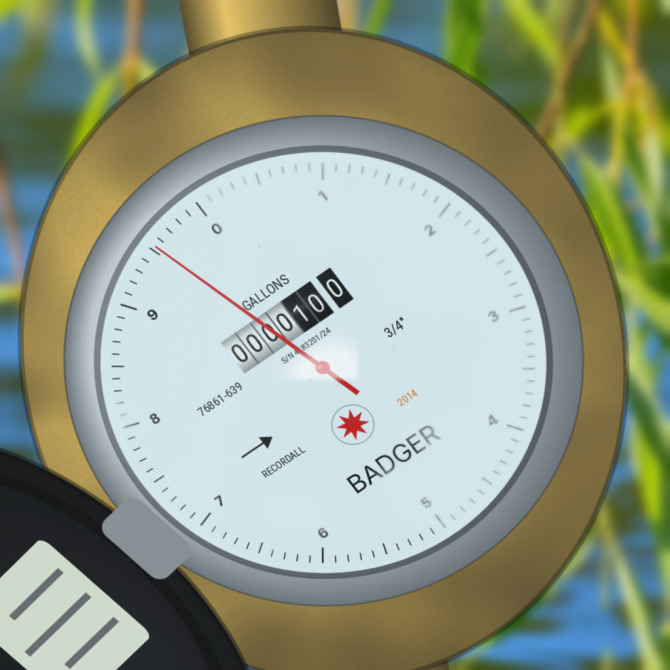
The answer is 99.5 gal
